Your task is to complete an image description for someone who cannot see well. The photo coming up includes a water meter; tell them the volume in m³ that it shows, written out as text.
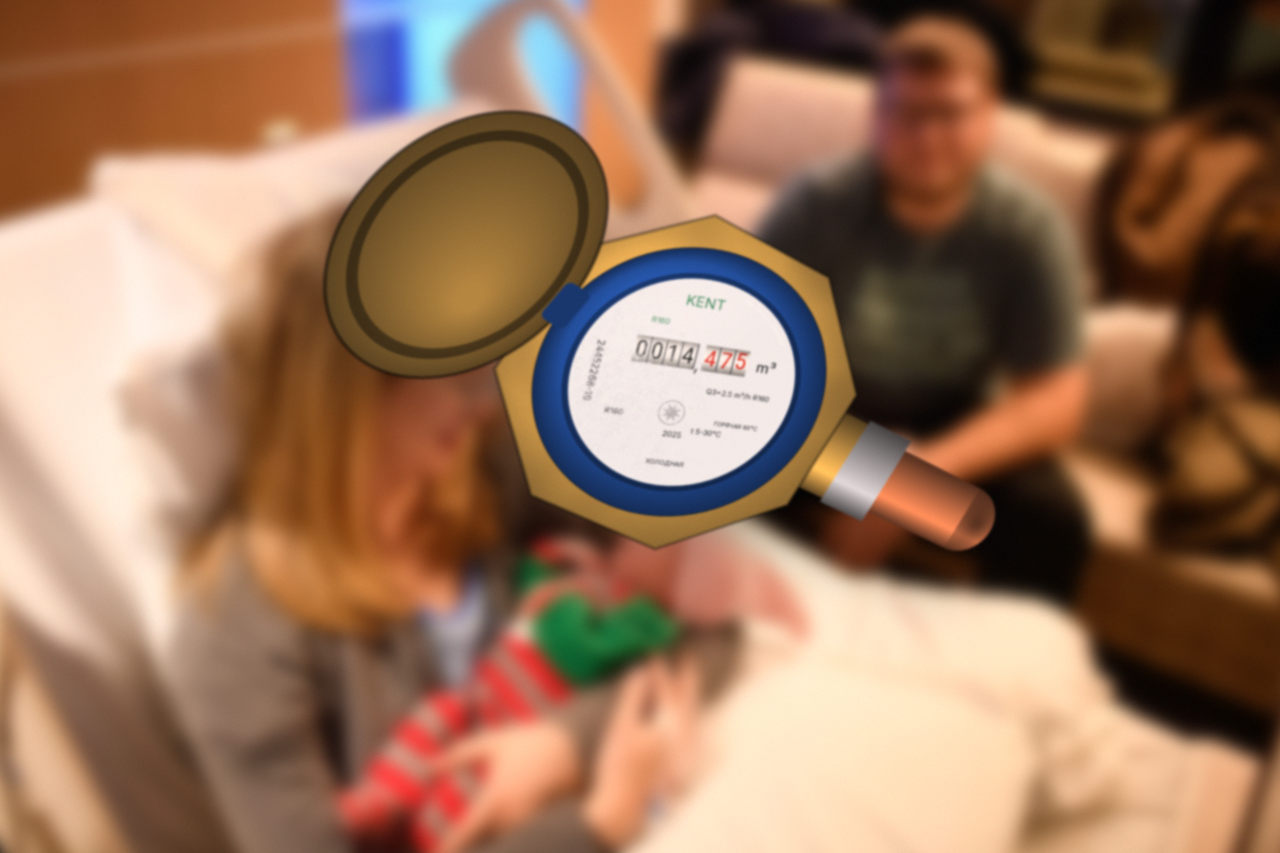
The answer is 14.475 m³
